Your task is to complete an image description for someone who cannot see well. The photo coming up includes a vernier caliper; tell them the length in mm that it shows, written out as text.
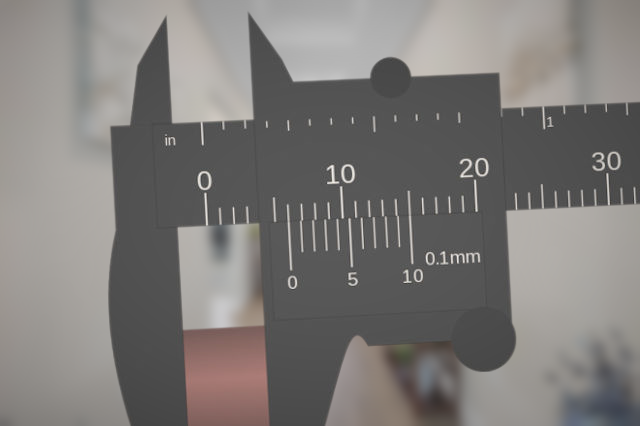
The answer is 6.0 mm
